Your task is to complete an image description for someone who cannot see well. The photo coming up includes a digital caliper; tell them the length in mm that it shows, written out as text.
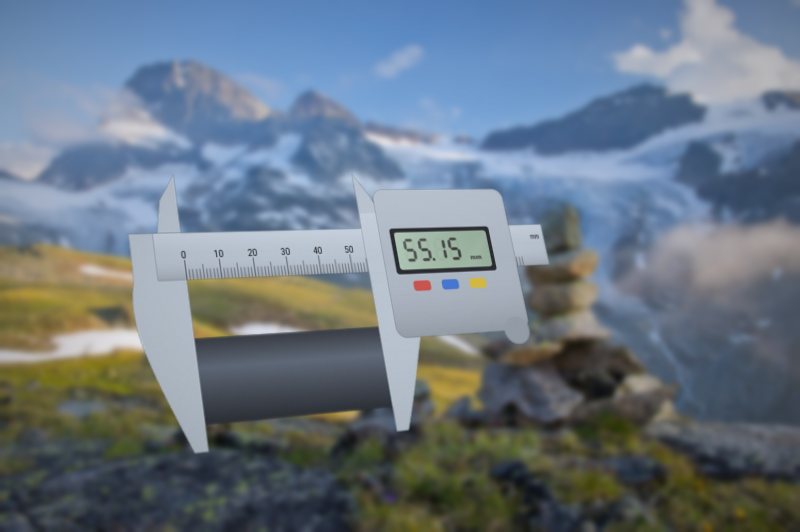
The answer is 55.15 mm
